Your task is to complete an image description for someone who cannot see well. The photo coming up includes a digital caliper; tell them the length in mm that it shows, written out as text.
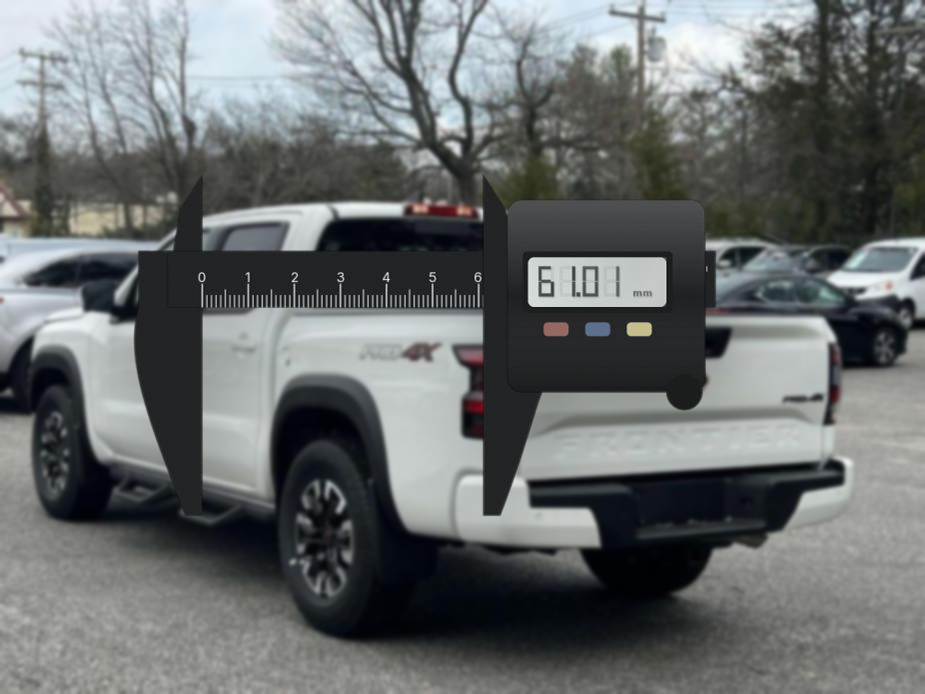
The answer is 61.01 mm
